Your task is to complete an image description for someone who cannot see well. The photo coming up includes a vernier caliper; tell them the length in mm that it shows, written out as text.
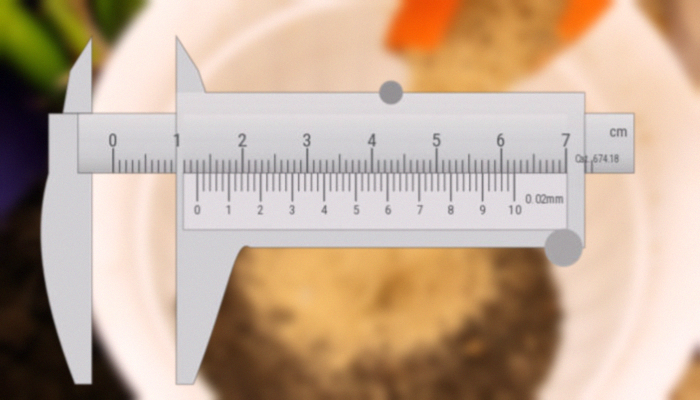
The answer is 13.0 mm
